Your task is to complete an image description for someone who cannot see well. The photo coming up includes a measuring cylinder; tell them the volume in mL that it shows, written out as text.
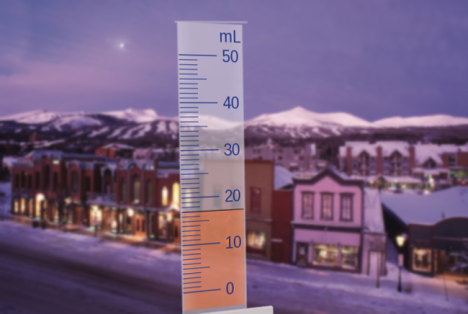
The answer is 17 mL
